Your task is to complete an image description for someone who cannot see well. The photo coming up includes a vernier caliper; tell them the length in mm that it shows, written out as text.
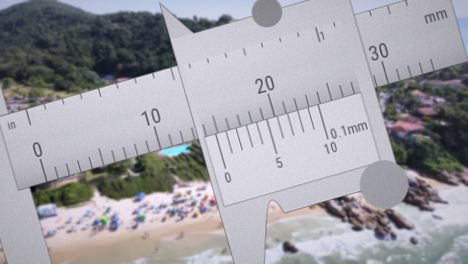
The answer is 14.8 mm
